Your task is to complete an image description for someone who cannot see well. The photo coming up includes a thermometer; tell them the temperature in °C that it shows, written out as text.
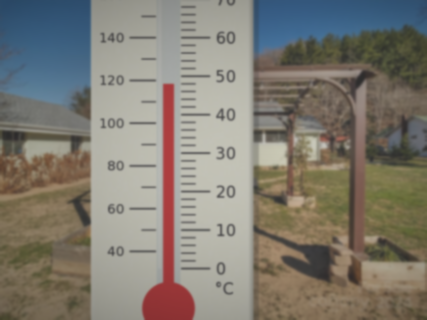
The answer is 48 °C
